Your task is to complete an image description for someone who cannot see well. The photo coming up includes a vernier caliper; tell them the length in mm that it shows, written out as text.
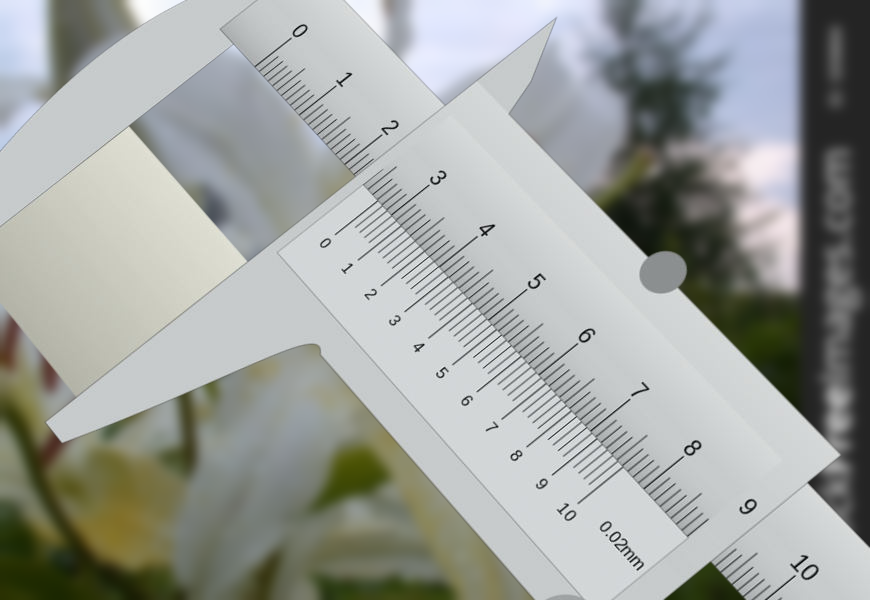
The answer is 27.2 mm
